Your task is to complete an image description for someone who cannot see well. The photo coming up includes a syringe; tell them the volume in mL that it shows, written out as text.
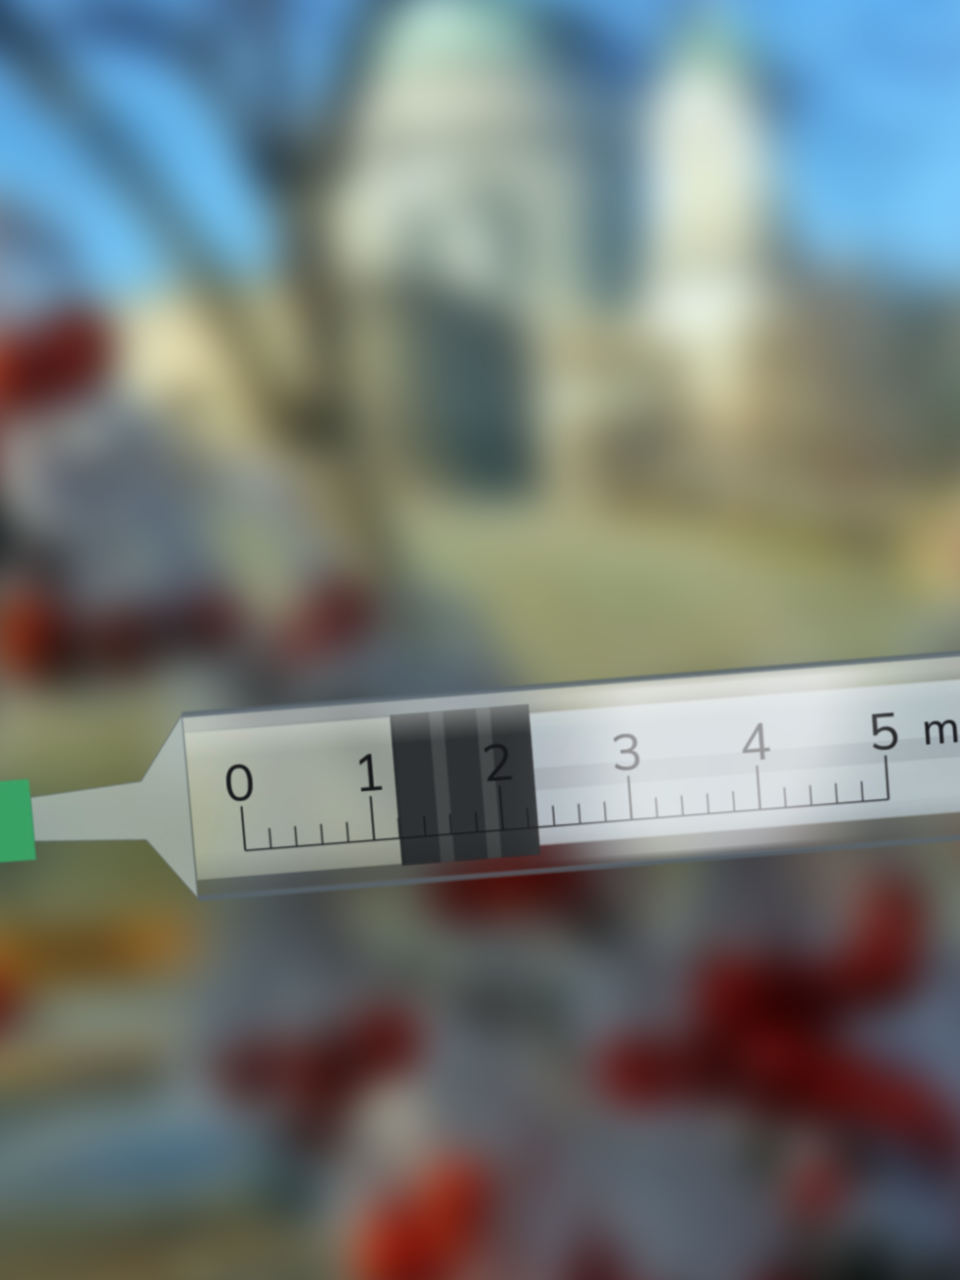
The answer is 1.2 mL
